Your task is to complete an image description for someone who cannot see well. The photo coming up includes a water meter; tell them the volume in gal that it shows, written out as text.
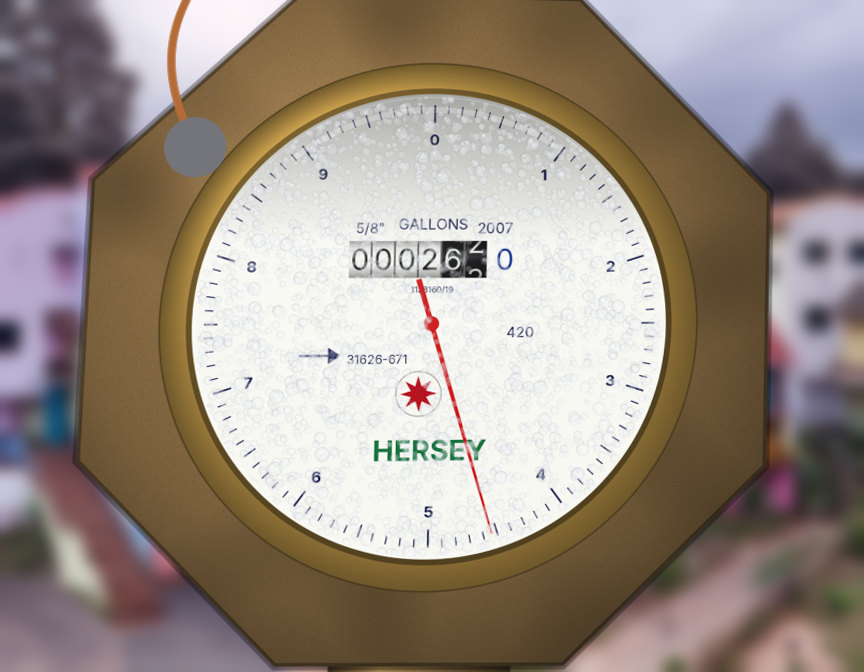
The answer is 2624.5 gal
